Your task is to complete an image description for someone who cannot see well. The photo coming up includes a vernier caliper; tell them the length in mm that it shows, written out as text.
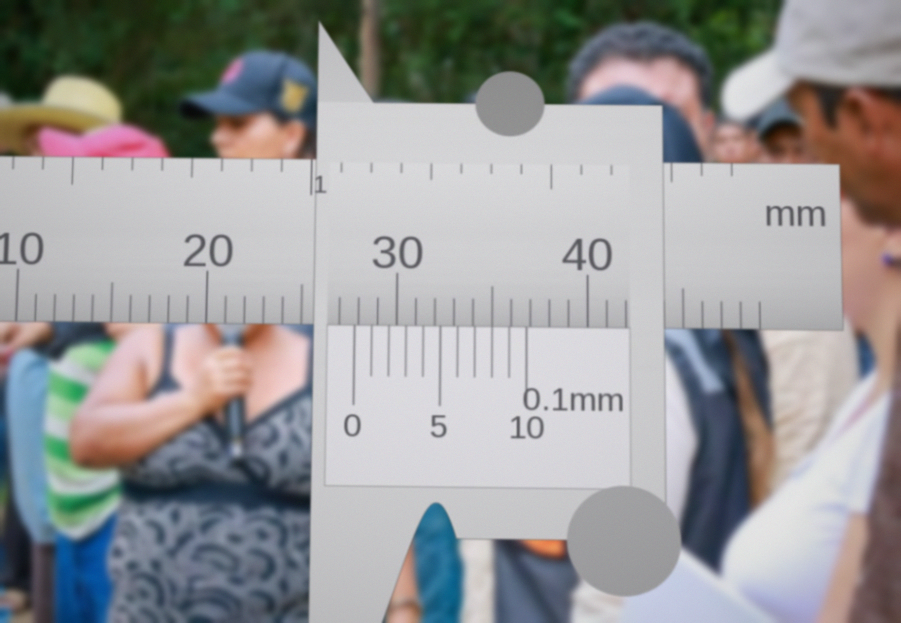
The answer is 27.8 mm
